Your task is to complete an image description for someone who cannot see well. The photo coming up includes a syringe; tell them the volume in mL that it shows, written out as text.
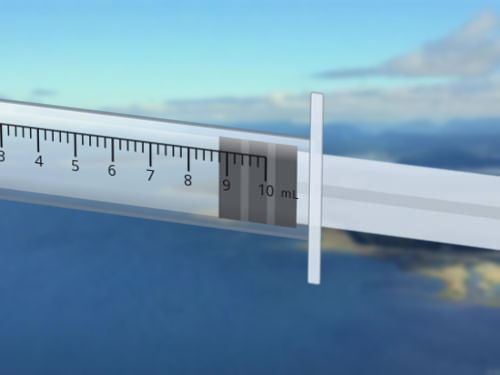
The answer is 8.8 mL
